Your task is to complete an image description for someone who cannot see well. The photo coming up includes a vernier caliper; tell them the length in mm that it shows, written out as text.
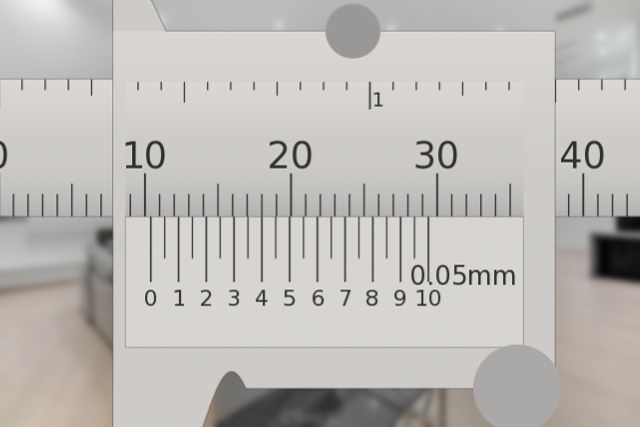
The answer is 10.4 mm
